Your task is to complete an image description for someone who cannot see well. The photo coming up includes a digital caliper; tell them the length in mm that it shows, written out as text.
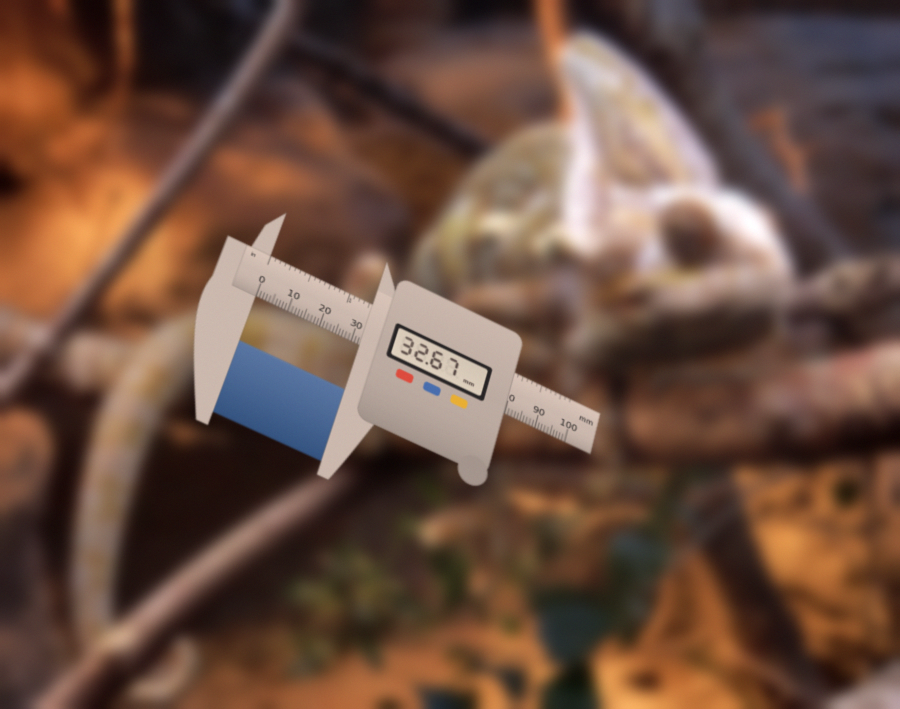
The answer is 32.67 mm
